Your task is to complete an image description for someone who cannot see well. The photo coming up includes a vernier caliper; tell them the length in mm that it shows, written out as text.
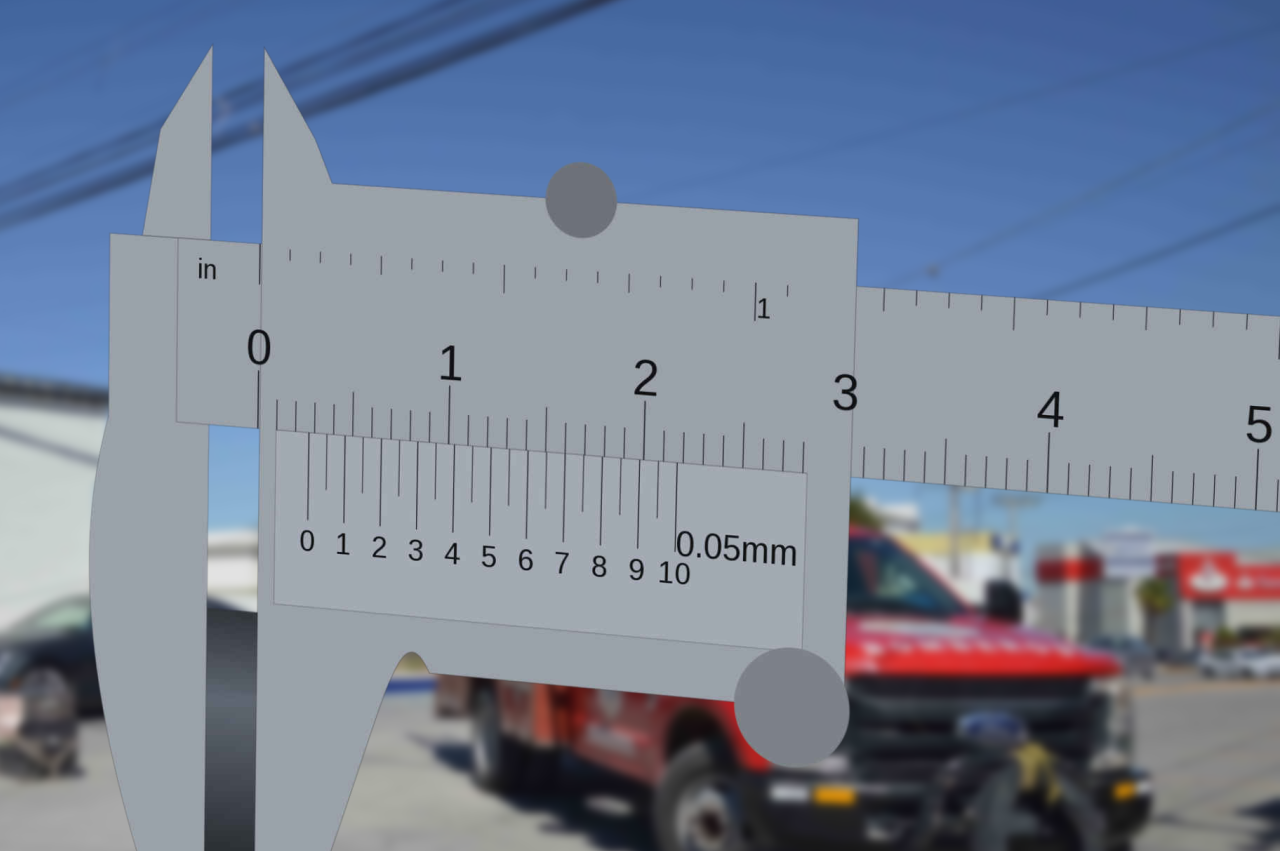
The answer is 2.7 mm
